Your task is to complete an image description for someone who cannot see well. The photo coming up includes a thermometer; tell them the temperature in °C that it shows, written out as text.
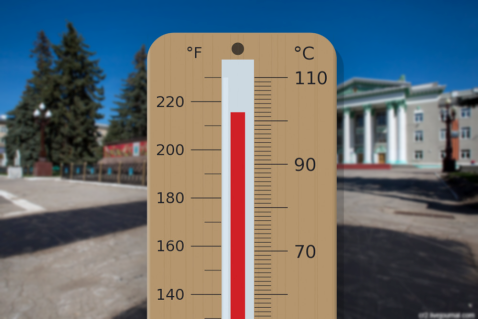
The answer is 102 °C
